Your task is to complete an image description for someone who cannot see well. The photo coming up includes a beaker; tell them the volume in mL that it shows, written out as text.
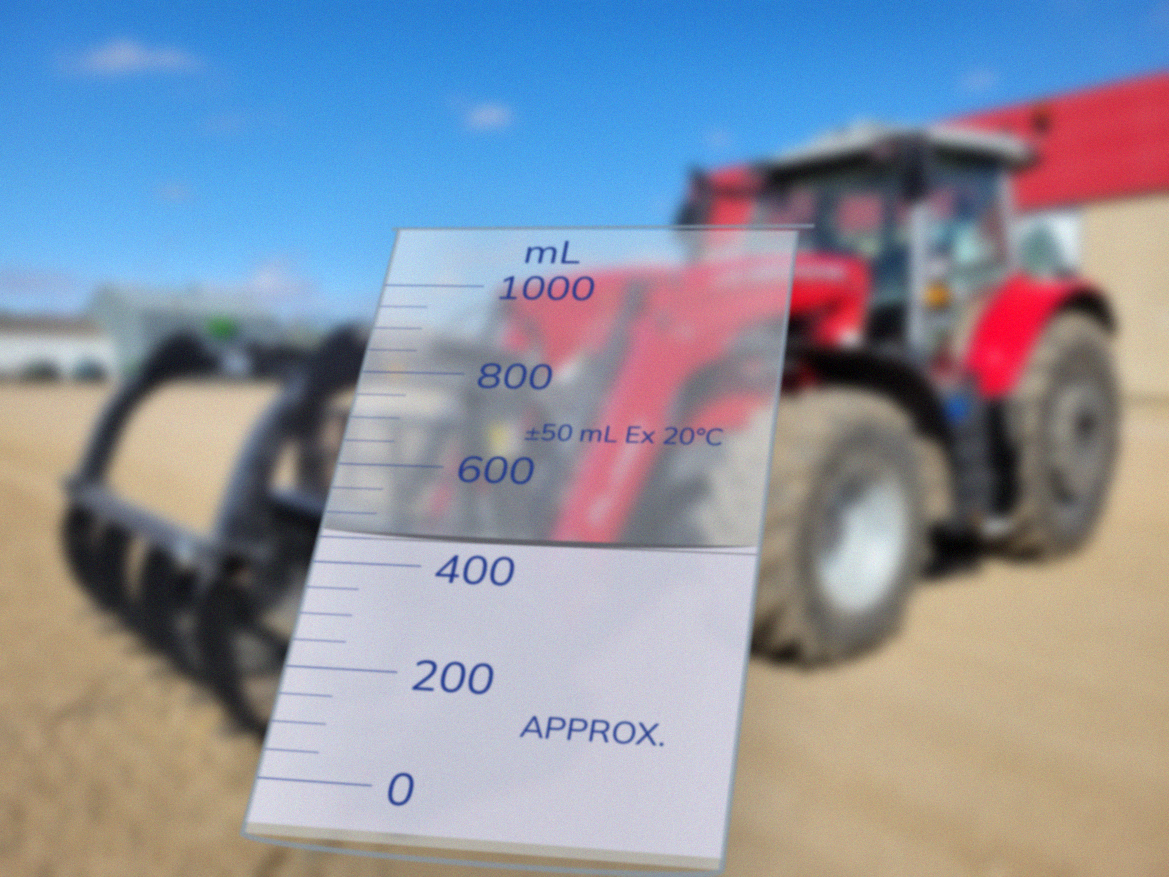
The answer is 450 mL
